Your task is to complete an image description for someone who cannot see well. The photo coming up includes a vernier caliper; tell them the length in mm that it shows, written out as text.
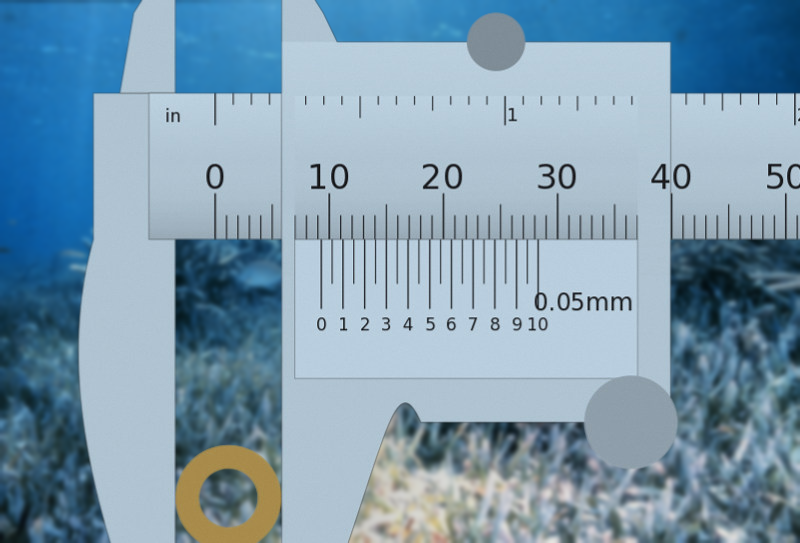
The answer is 9.3 mm
